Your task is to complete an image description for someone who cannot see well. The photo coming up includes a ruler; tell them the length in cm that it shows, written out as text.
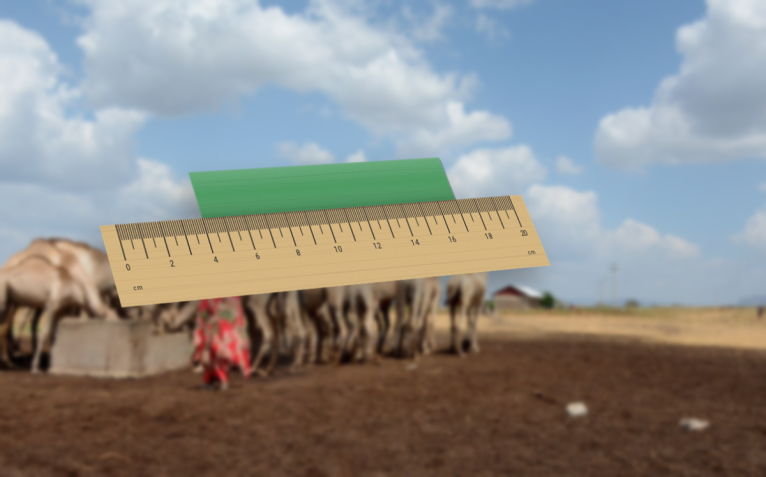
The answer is 13 cm
